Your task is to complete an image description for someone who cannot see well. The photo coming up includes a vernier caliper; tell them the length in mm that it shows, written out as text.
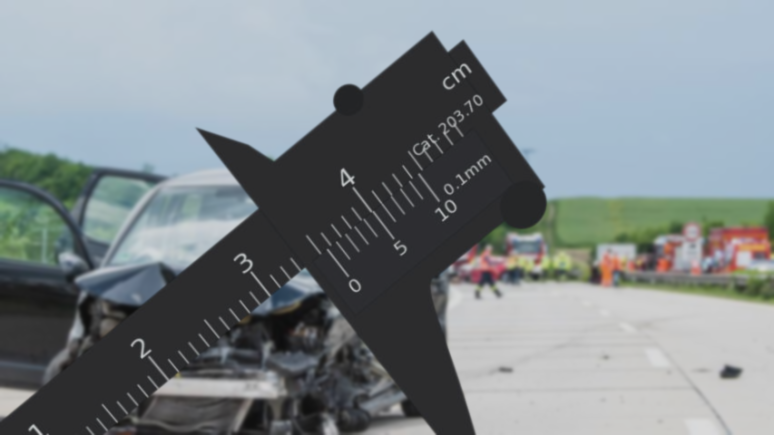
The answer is 35.6 mm
